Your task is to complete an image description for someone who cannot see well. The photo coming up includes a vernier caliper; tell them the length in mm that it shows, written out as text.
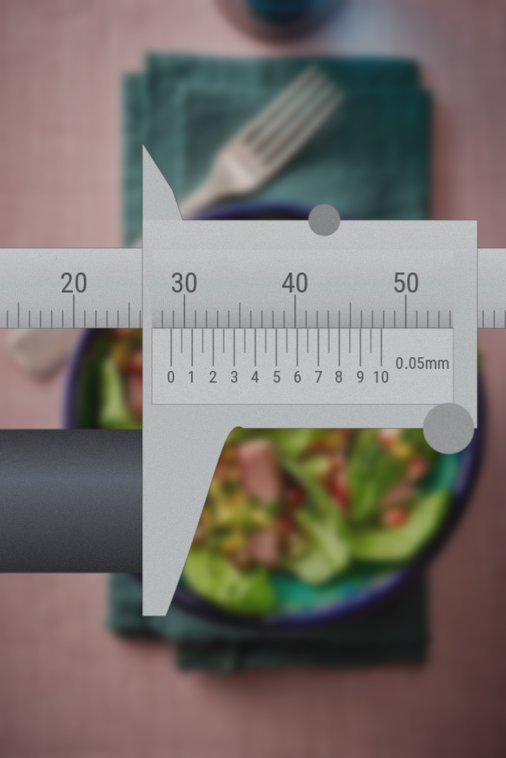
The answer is 28.8 mm
